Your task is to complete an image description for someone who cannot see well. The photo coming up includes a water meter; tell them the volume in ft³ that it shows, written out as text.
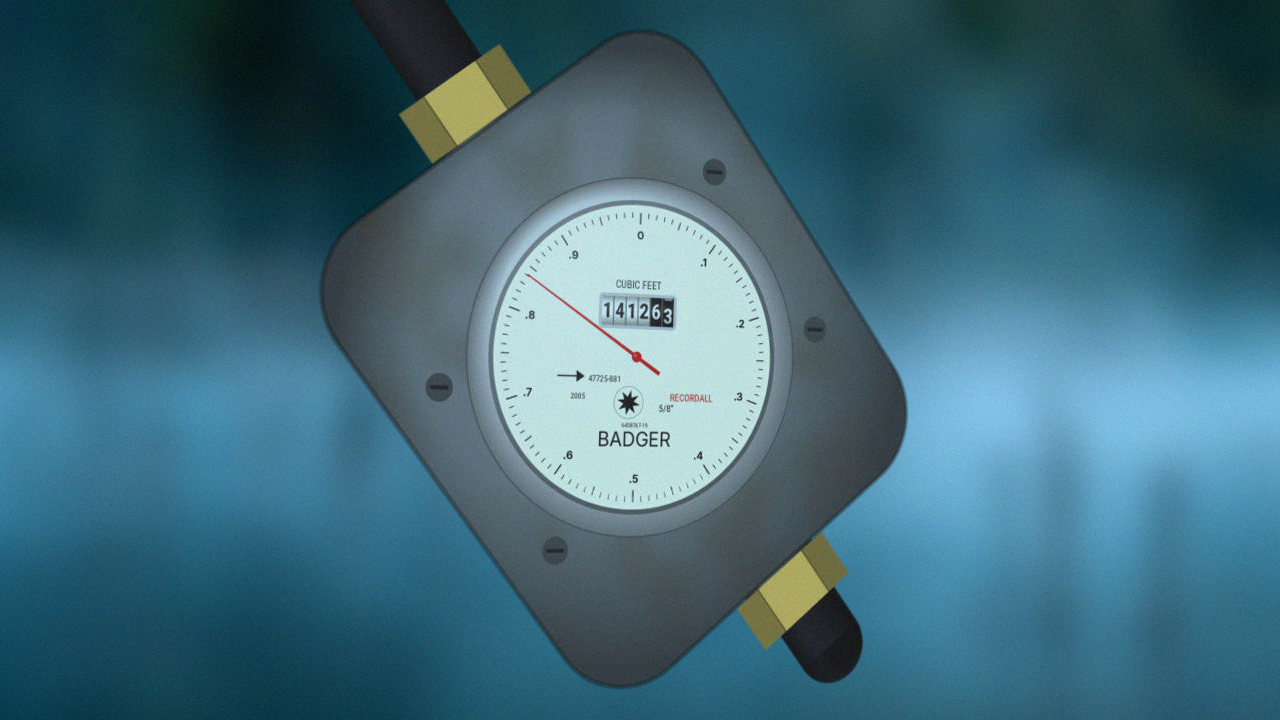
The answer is 141262.84 ft³
